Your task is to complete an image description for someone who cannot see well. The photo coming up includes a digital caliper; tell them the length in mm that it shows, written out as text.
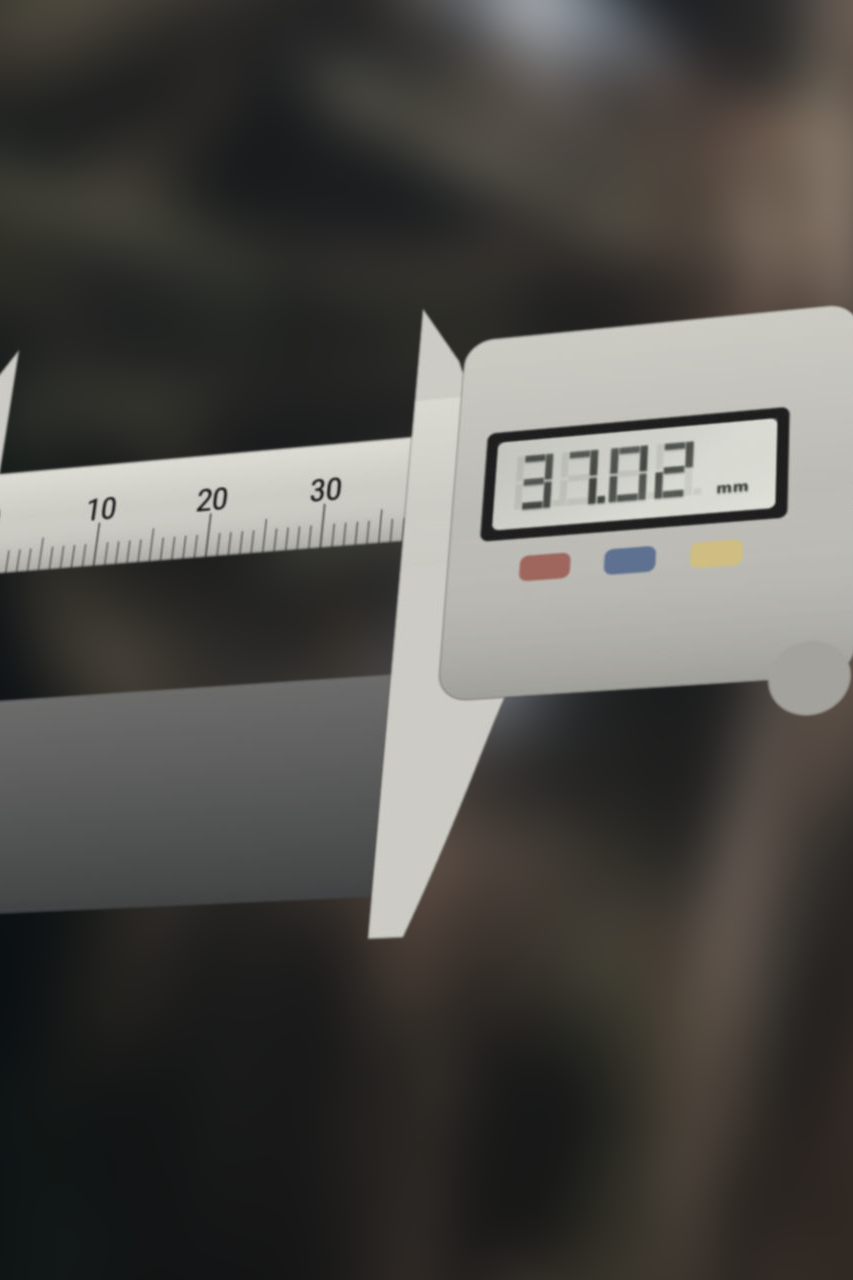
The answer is 37.02 mm
